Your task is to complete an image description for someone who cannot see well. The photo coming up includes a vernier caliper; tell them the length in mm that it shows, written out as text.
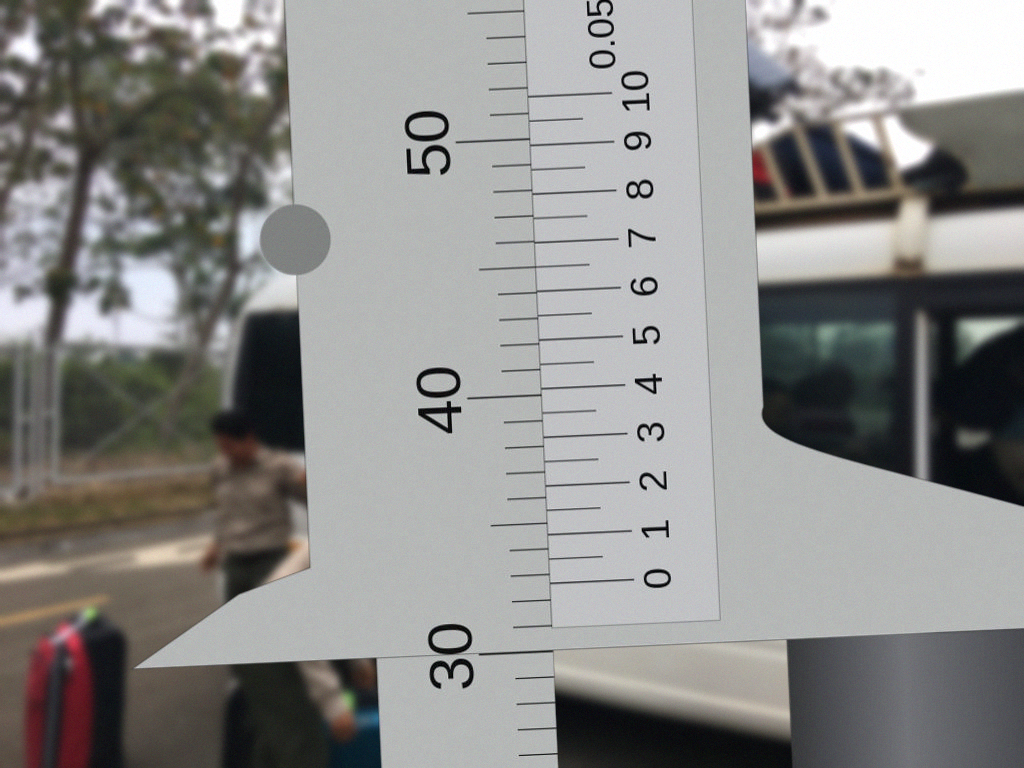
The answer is 32.65 mm
